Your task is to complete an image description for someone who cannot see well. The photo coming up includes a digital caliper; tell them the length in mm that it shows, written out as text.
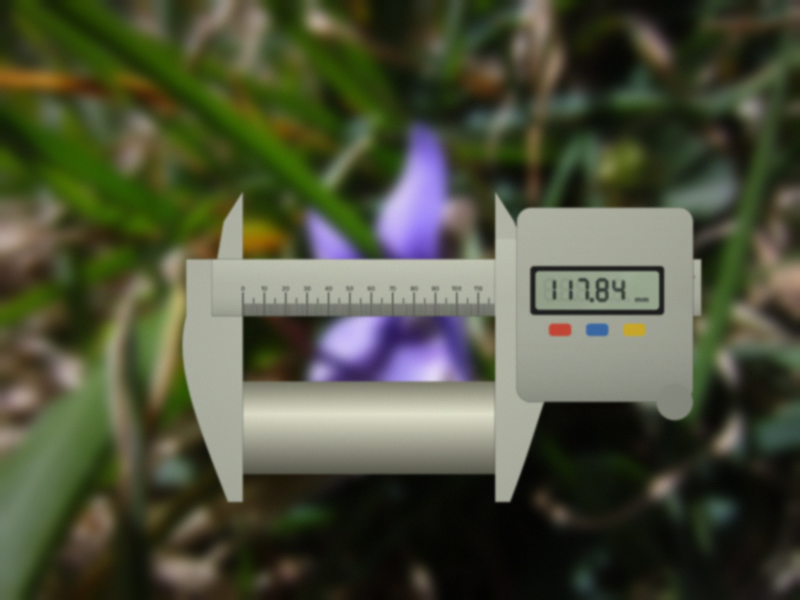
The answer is 117.84 mm
